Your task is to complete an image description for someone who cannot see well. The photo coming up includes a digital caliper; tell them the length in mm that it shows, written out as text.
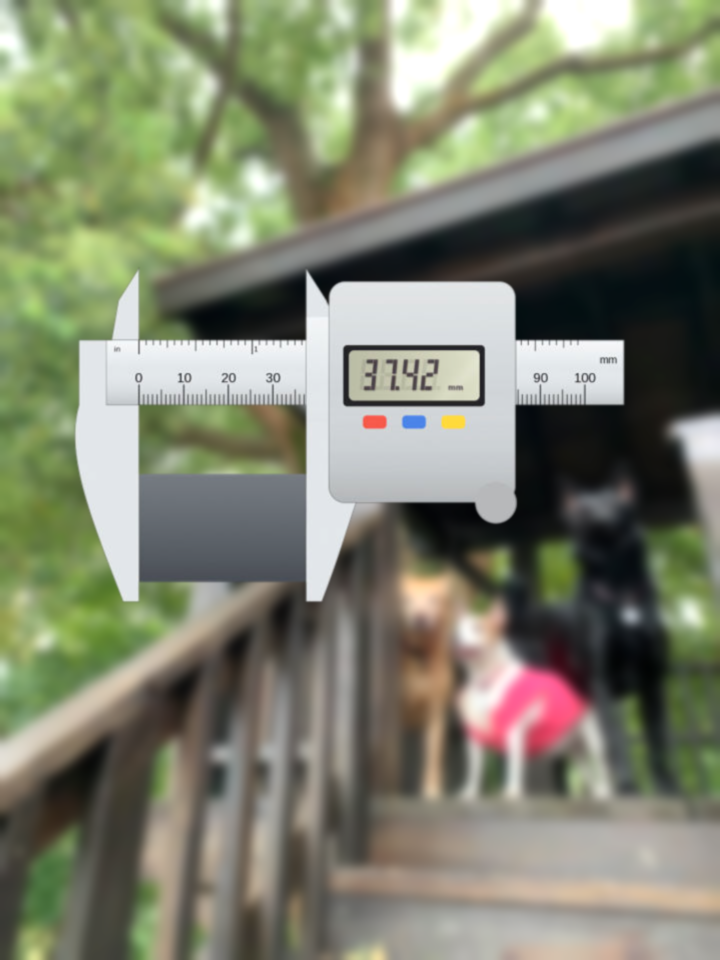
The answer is 37.42 mm
